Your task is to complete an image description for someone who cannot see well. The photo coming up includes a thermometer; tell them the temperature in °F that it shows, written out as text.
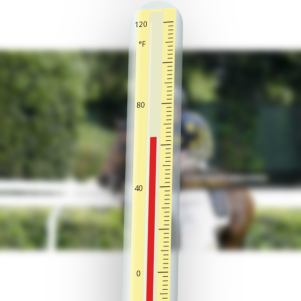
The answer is 64 °F
